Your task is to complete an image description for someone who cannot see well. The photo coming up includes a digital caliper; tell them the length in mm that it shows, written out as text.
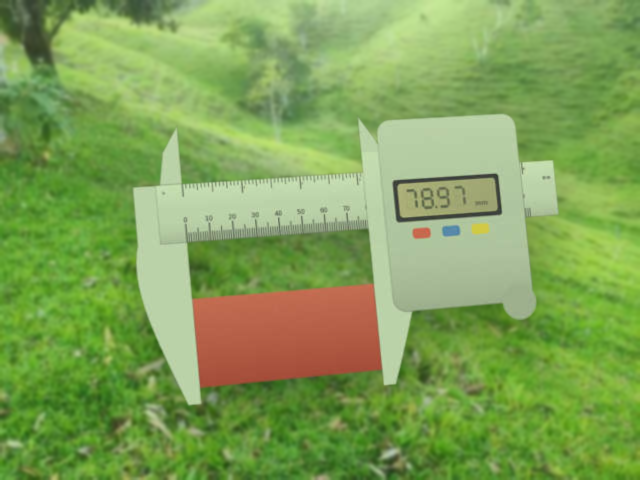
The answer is 78.97 mm
